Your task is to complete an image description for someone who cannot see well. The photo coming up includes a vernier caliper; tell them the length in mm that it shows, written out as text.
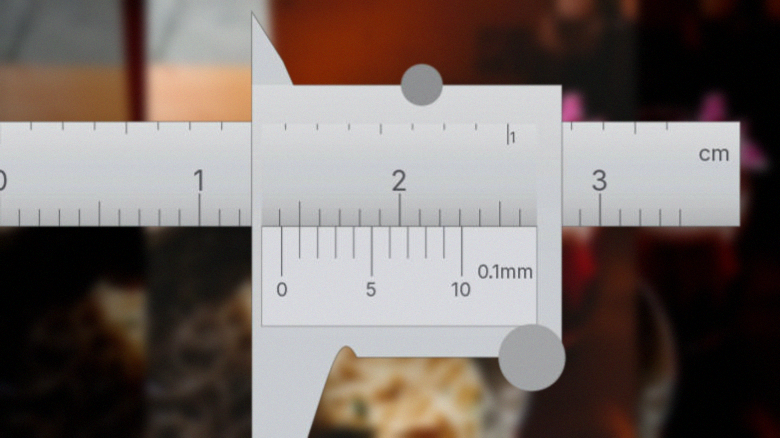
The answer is 14.1 mm
